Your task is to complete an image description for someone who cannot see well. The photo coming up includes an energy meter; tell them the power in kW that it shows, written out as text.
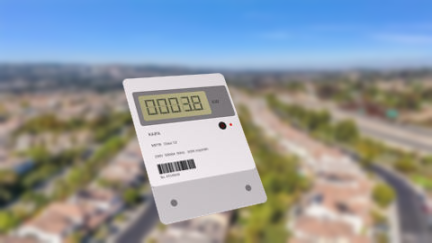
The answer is 3.8 kW
